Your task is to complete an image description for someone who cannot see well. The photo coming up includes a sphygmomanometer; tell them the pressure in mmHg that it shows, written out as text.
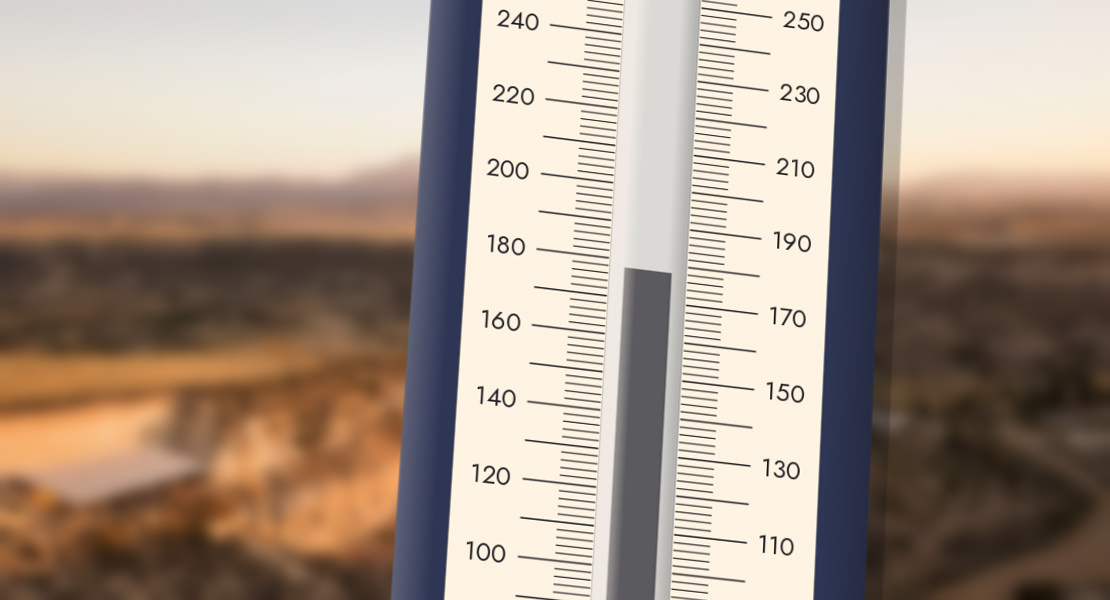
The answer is 178 mmHg
